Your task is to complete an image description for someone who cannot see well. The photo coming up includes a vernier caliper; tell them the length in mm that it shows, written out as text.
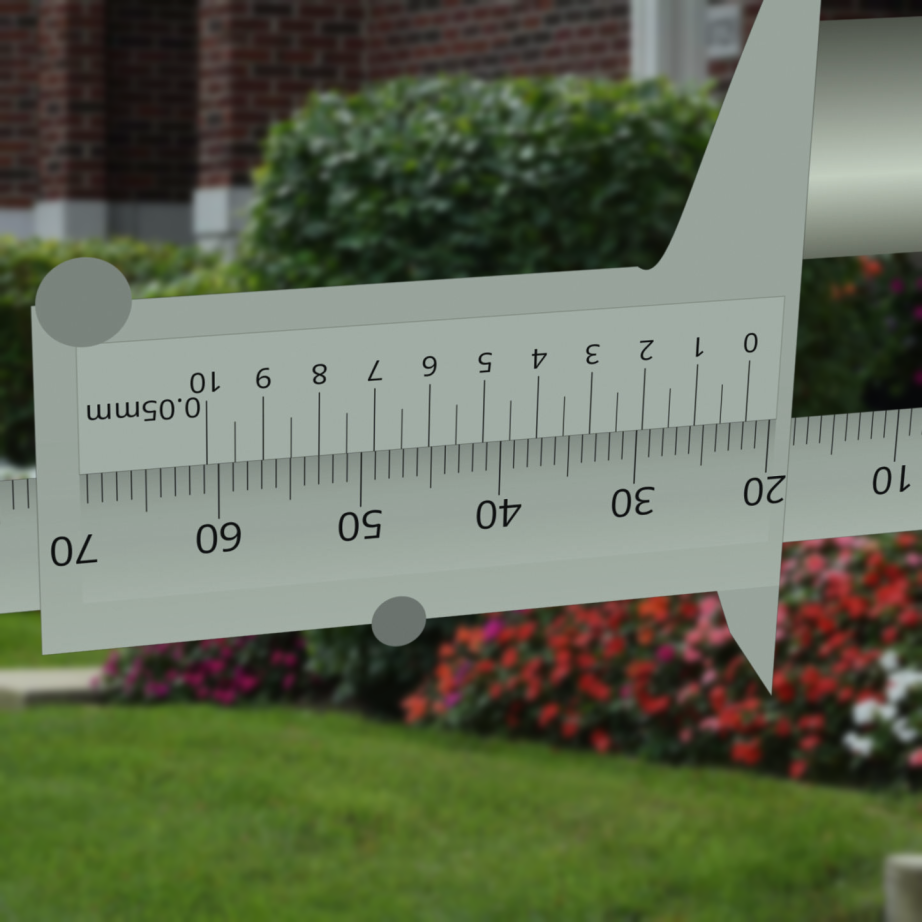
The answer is 21.8 mm
